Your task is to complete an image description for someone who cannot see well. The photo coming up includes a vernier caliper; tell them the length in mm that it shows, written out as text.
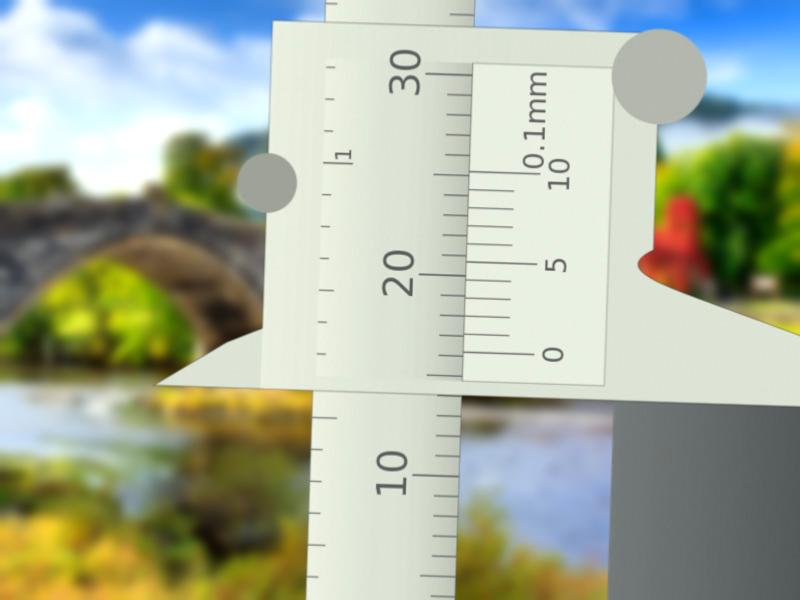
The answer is 16.2 mm
